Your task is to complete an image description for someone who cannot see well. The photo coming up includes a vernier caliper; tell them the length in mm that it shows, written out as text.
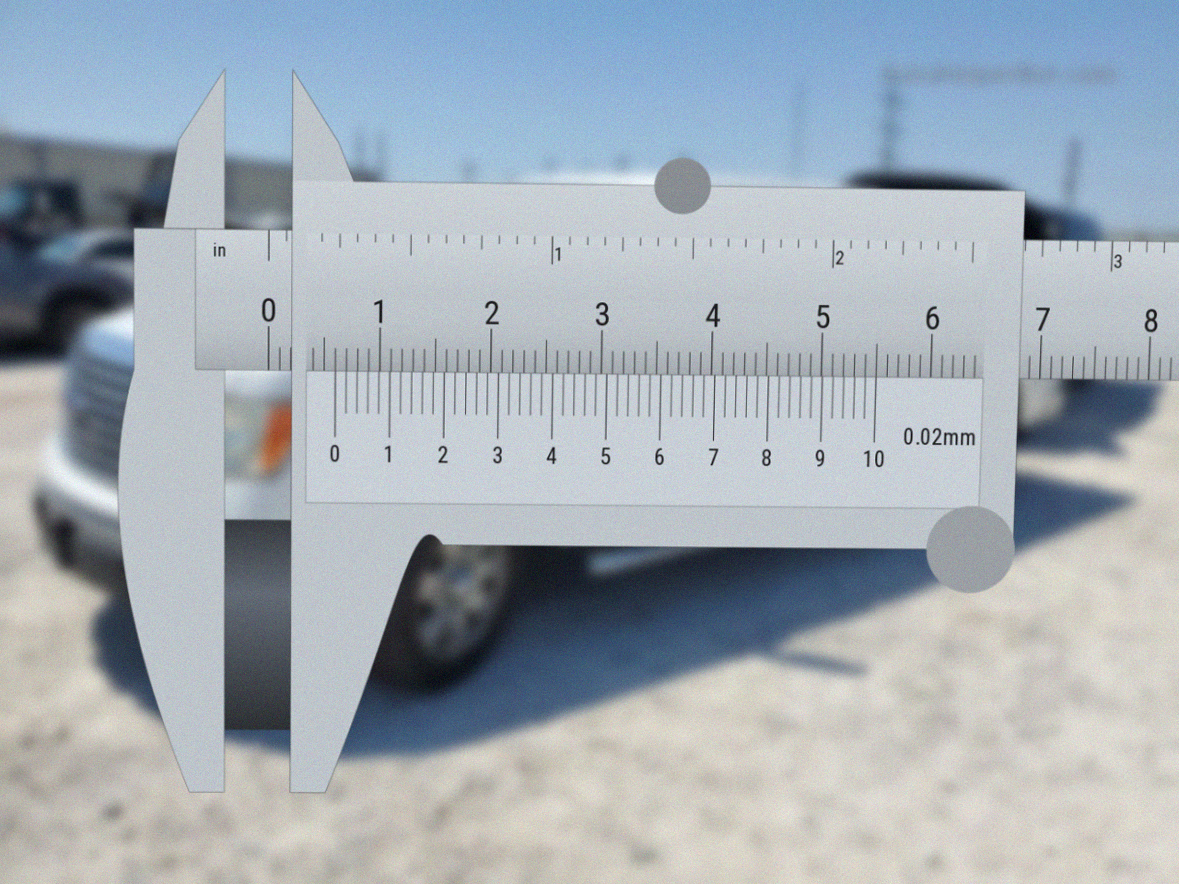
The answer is 6.0 mm
